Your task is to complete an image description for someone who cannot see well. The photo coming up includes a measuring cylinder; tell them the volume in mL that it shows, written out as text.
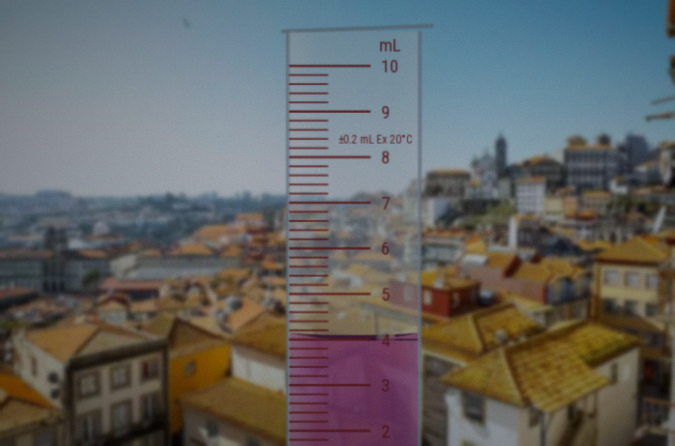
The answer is 4 mL
